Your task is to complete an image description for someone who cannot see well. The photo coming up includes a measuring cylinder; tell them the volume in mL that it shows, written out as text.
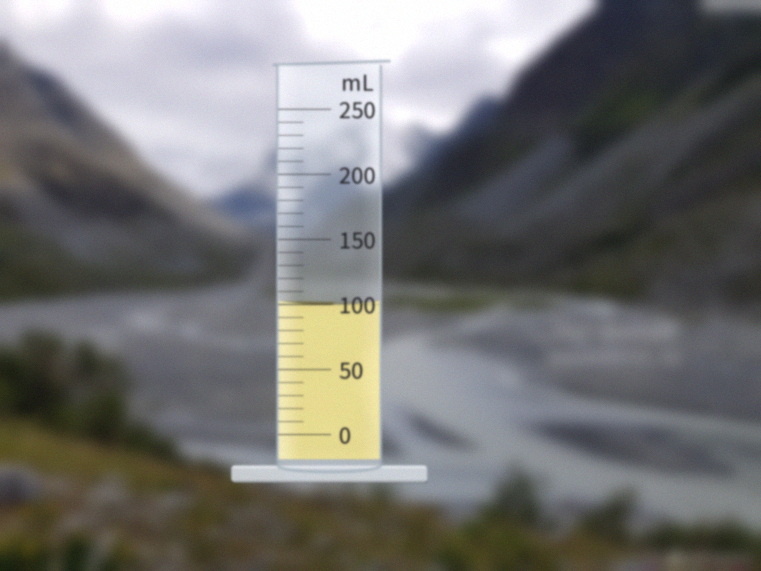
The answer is 100 mL
